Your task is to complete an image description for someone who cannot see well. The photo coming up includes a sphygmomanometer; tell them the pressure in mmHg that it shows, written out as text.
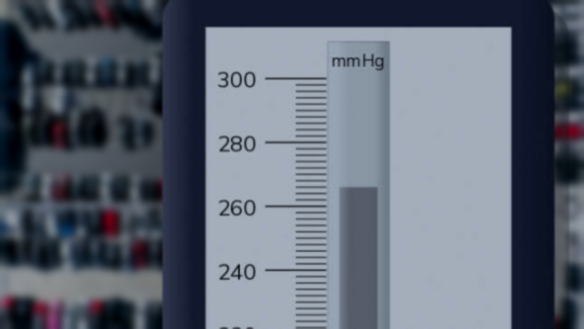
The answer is 266 mmHg
